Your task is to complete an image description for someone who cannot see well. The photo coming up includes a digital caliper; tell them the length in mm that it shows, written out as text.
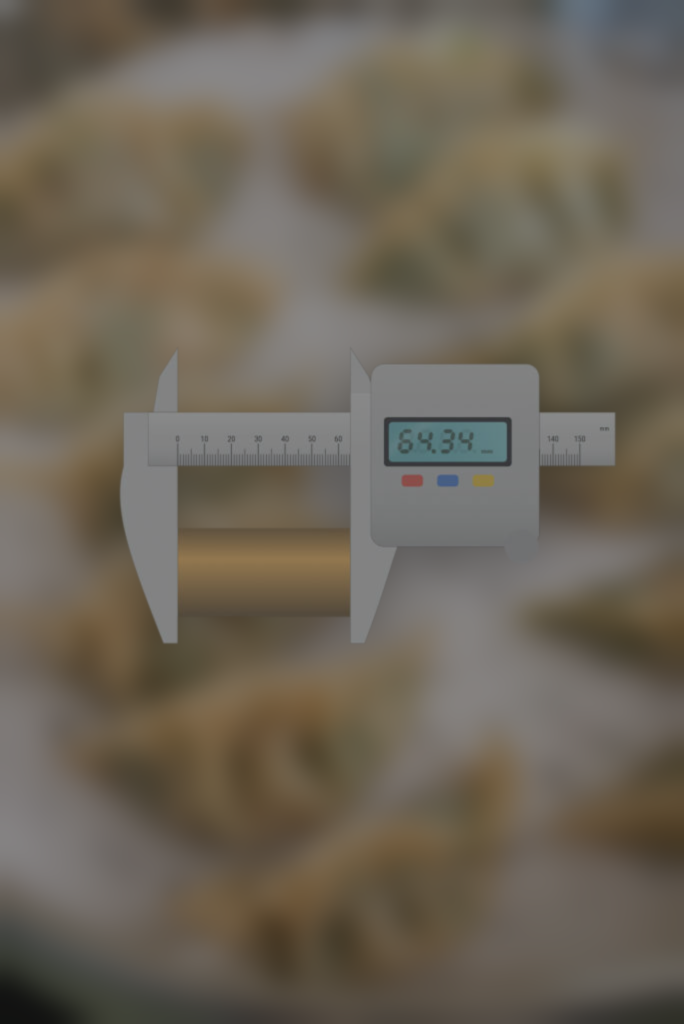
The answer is 64.34 mm
